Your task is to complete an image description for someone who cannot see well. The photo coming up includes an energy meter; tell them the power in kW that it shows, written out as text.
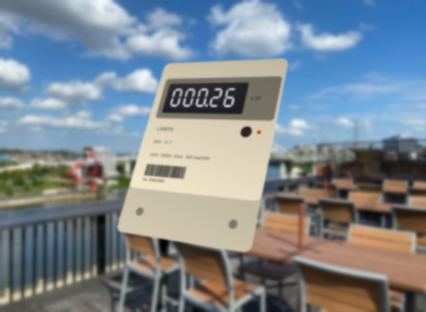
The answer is 0.26 kW
